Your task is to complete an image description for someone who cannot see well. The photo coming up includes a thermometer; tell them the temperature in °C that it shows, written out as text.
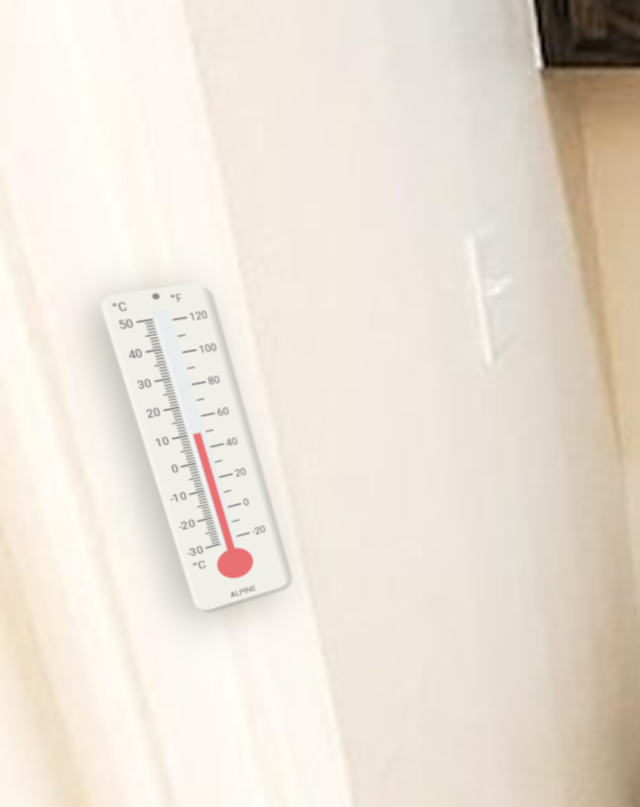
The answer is 10 °C
